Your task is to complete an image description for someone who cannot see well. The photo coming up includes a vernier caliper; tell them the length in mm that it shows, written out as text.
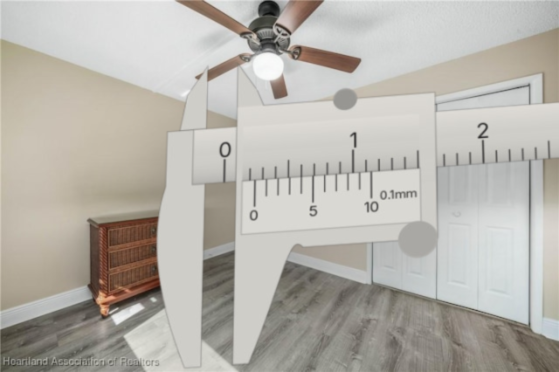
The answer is 2.4 mm
